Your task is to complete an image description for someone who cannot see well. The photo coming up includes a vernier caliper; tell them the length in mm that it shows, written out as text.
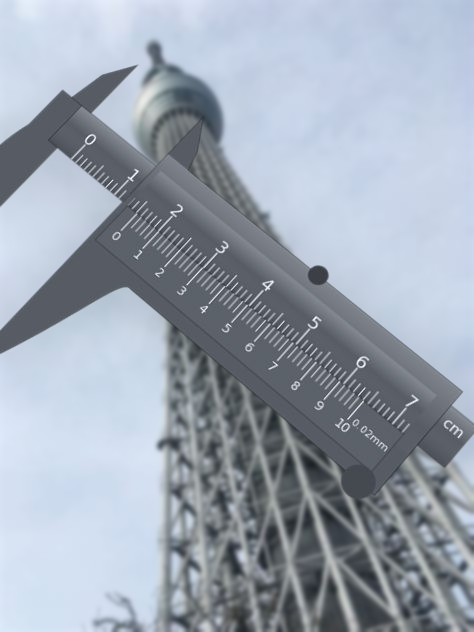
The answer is 15.2 mm
